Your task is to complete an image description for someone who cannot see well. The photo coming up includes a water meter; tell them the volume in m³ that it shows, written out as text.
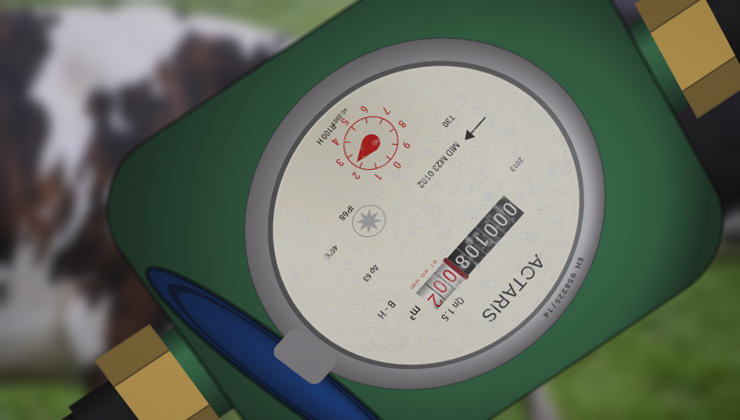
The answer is 108.0022 m³
